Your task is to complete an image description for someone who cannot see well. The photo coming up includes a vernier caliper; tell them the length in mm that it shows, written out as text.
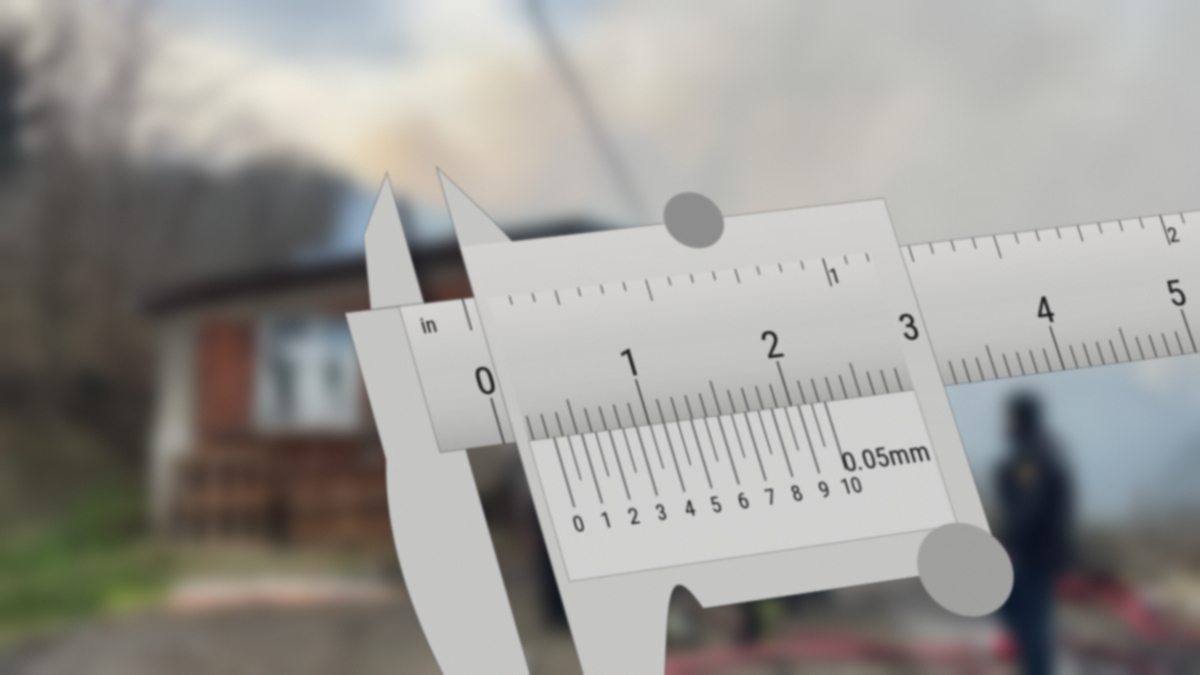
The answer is 3.4 mm
